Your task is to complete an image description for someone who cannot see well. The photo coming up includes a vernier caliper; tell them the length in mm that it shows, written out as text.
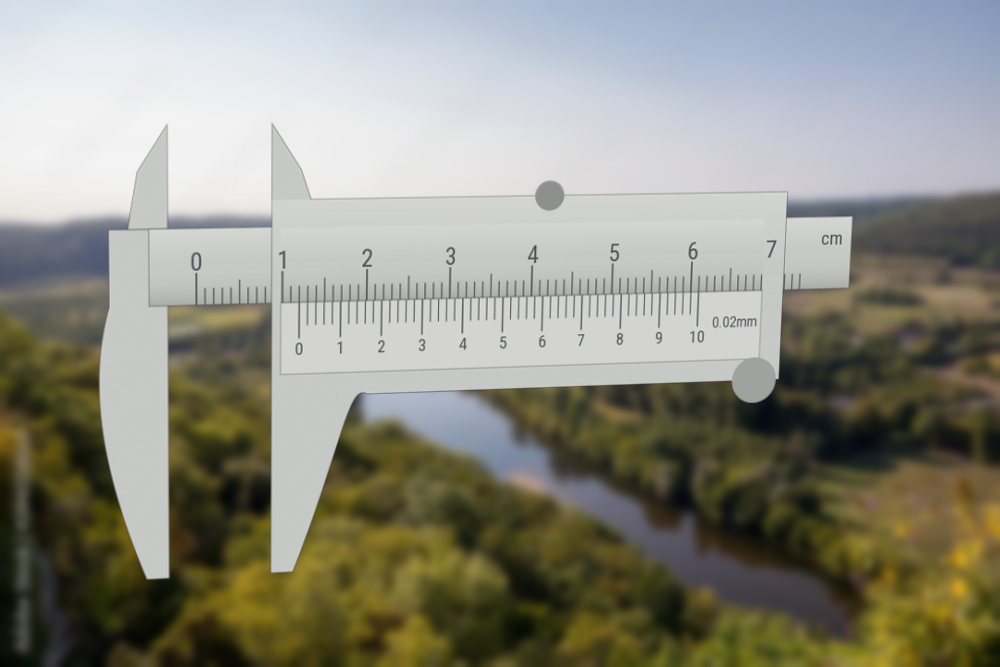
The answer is 12.0 mm
